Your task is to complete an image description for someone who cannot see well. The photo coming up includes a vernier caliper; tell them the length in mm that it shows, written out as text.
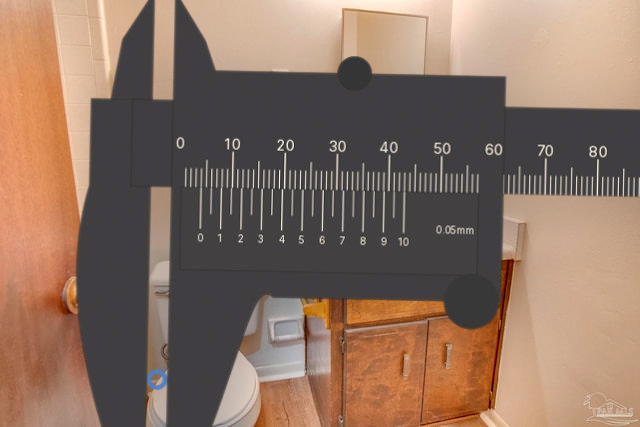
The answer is 4.0 mm
